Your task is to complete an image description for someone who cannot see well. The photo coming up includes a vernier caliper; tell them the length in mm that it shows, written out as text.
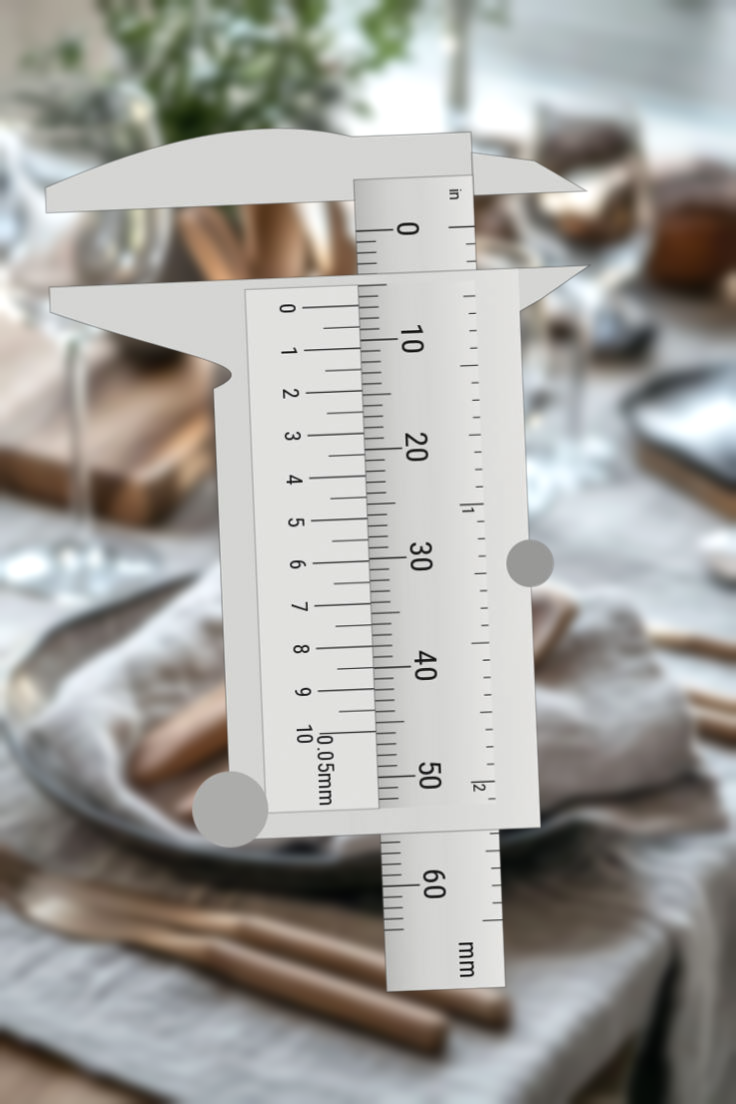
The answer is 6.8 mm
